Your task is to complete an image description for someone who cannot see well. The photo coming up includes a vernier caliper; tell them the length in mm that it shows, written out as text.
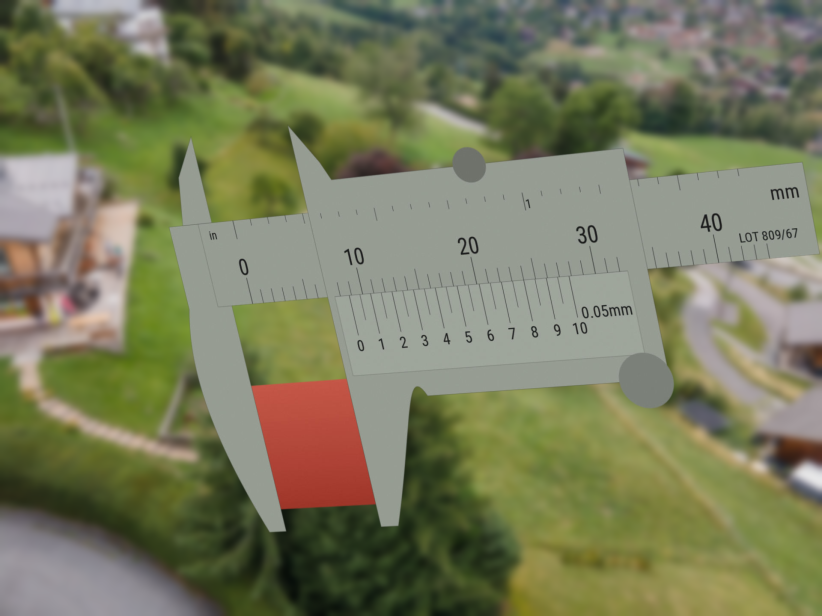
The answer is 8.8 mm
